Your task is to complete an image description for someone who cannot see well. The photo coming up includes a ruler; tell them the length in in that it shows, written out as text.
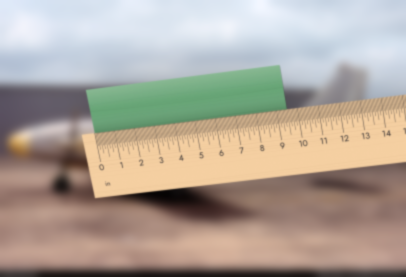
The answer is 9.5 in
